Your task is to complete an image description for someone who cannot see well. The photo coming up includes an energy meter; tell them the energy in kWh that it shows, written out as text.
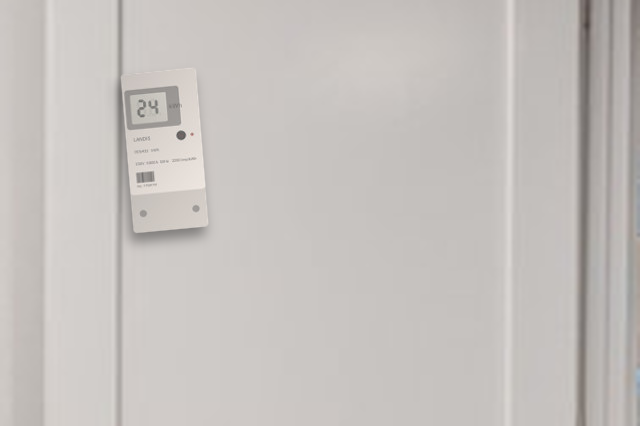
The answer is 24 kWh
